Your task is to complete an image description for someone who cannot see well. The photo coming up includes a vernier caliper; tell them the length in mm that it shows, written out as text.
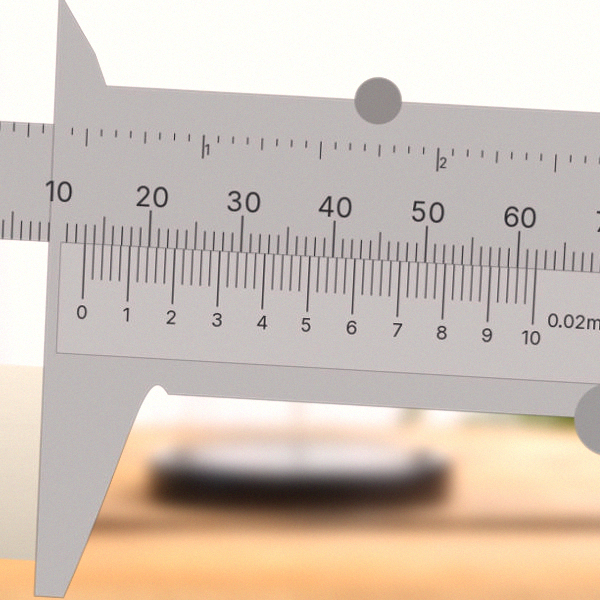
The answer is 13.0 mm
